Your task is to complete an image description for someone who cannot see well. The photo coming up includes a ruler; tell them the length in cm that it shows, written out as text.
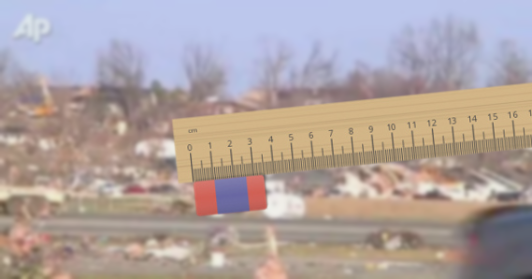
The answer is 3.5 cm
